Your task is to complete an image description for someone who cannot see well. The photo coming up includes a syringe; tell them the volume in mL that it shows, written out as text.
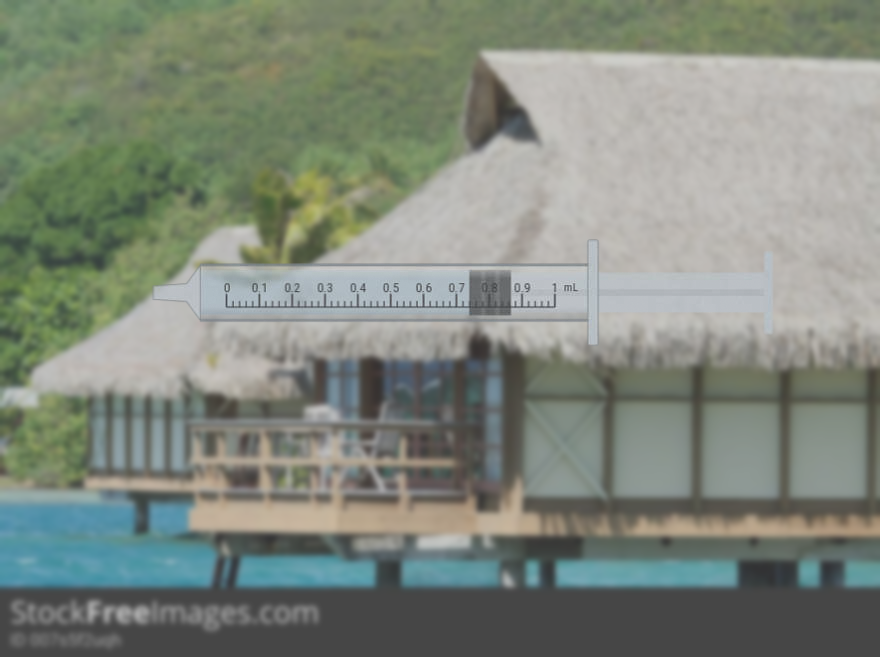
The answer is 0.74 mL
